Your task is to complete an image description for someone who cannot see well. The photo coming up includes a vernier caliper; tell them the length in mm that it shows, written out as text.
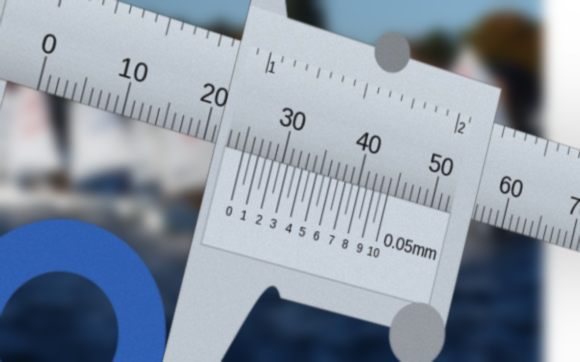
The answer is 25.0 mm
